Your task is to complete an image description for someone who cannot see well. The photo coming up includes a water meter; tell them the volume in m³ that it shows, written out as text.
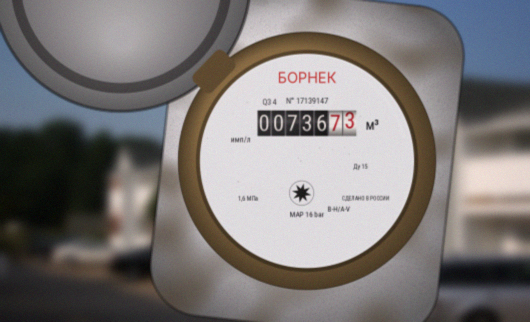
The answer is 736.73 m³
